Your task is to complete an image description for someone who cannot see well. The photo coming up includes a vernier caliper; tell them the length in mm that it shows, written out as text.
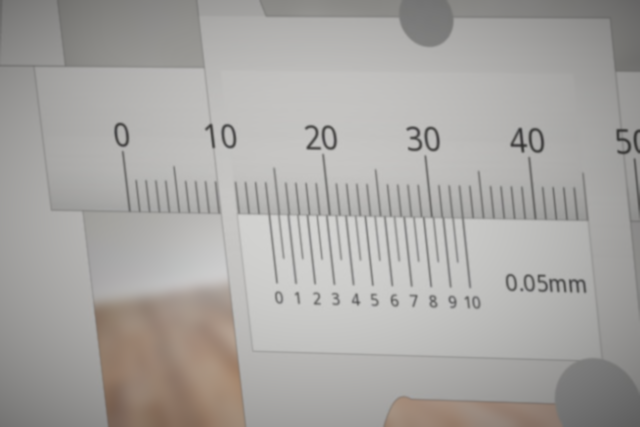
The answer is 14.0 mm
